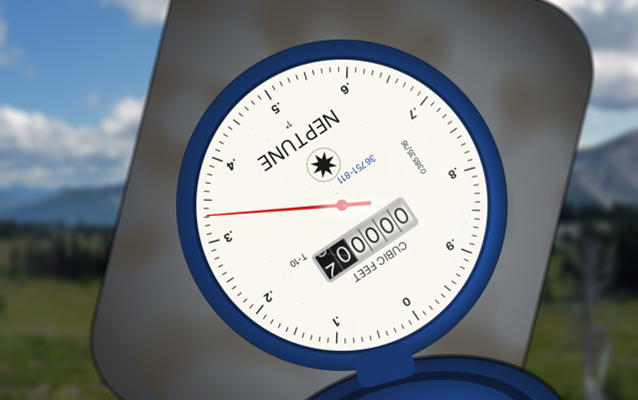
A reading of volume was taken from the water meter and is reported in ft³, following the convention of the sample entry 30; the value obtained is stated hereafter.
2.33
